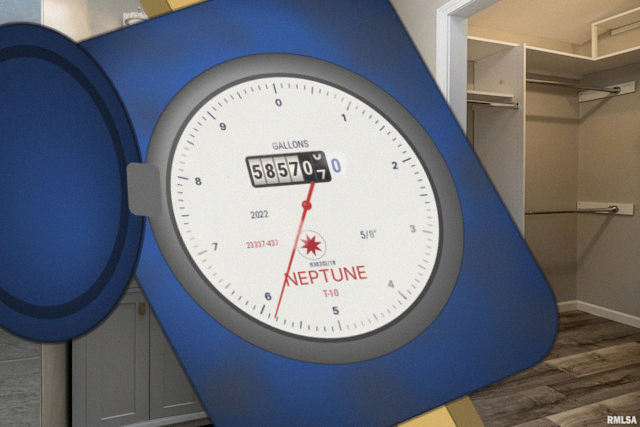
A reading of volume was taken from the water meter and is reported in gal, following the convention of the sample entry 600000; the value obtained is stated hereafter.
5857065.8
